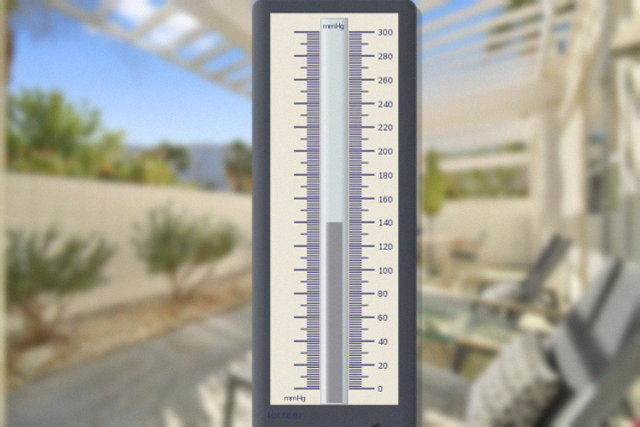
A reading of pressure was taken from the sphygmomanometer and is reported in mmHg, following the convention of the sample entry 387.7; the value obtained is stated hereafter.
140
